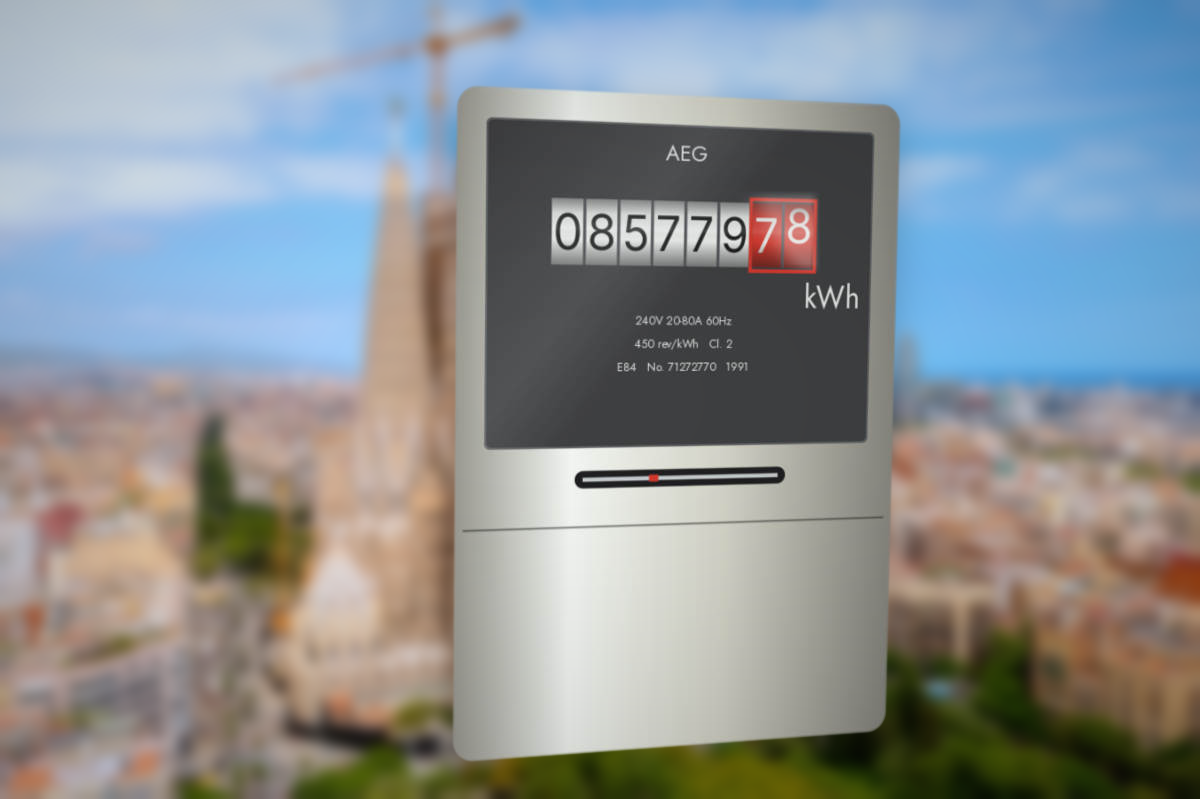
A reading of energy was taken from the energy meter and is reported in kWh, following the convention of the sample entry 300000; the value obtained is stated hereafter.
85779.78
